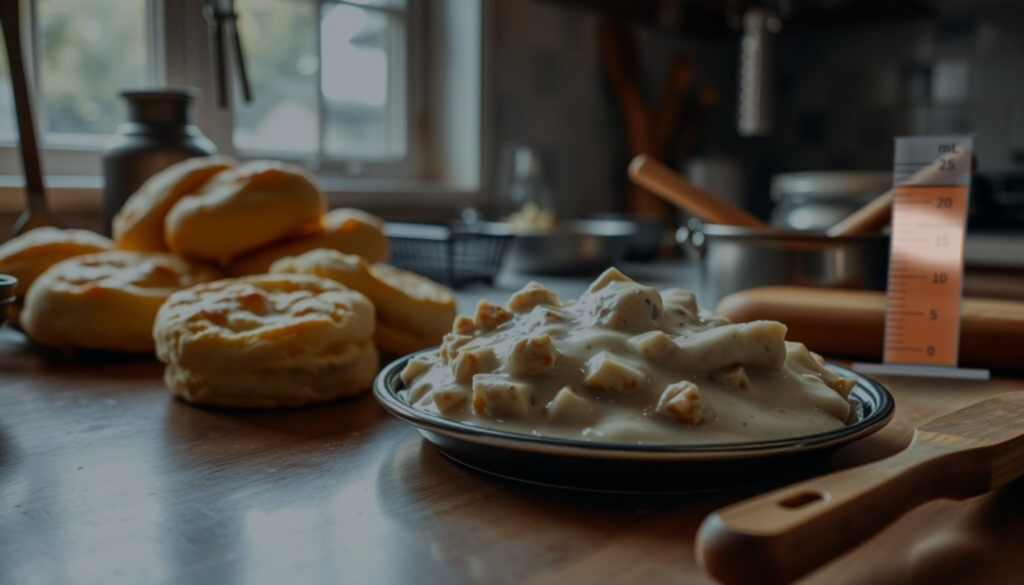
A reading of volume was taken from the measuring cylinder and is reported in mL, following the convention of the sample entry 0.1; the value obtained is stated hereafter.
22
